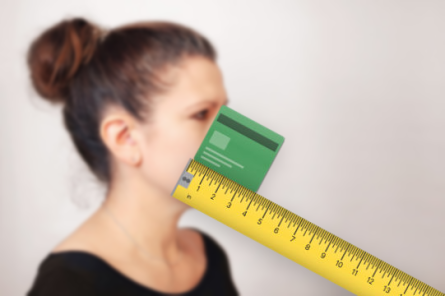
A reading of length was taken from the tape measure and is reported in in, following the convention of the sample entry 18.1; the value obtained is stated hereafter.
4
